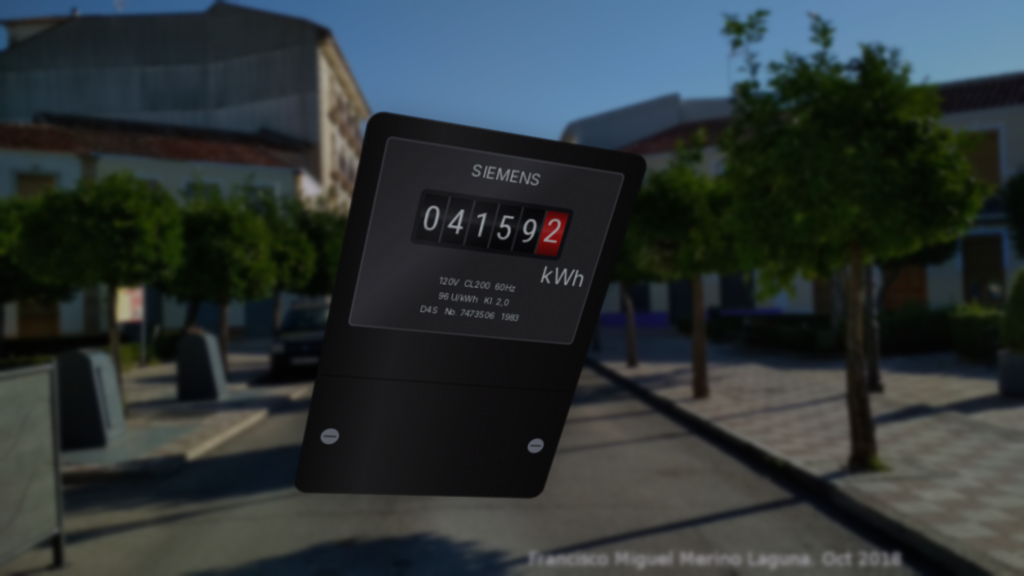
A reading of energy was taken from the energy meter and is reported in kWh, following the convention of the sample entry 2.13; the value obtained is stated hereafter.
4159.2
